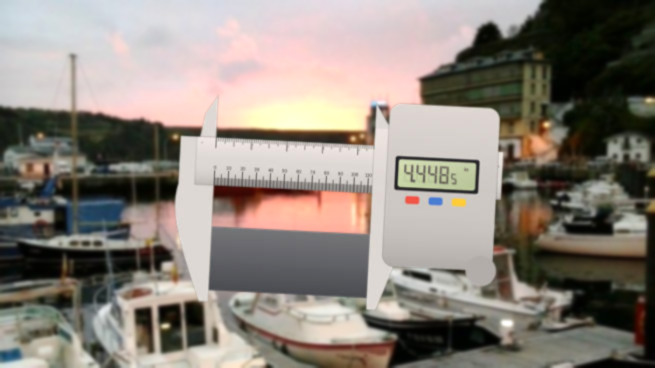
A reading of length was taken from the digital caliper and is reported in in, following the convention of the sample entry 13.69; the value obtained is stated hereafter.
4.4485
